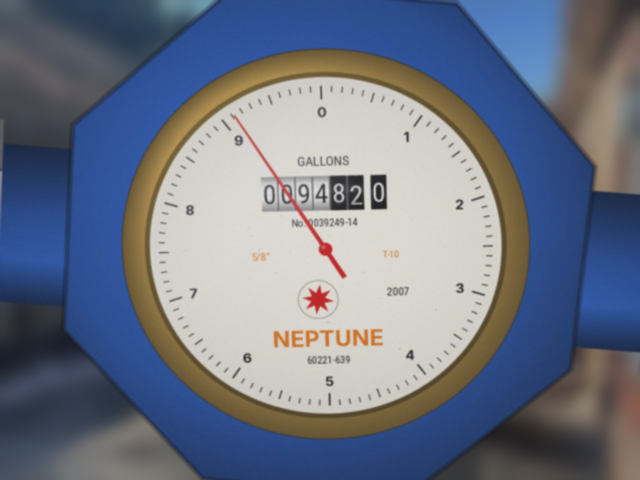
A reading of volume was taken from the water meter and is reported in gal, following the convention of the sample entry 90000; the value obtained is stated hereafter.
94819.1
